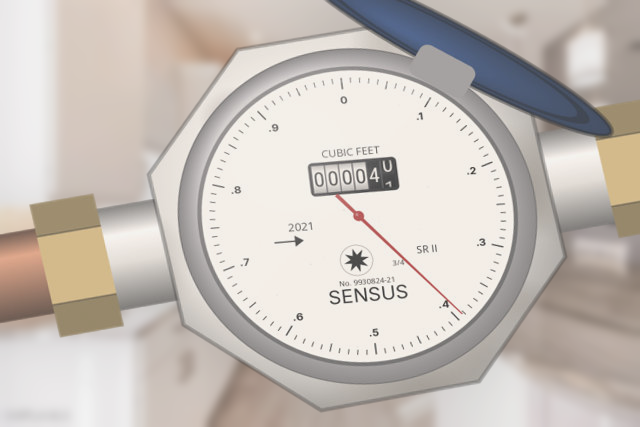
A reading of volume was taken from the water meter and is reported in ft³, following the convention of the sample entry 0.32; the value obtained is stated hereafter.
40.39
